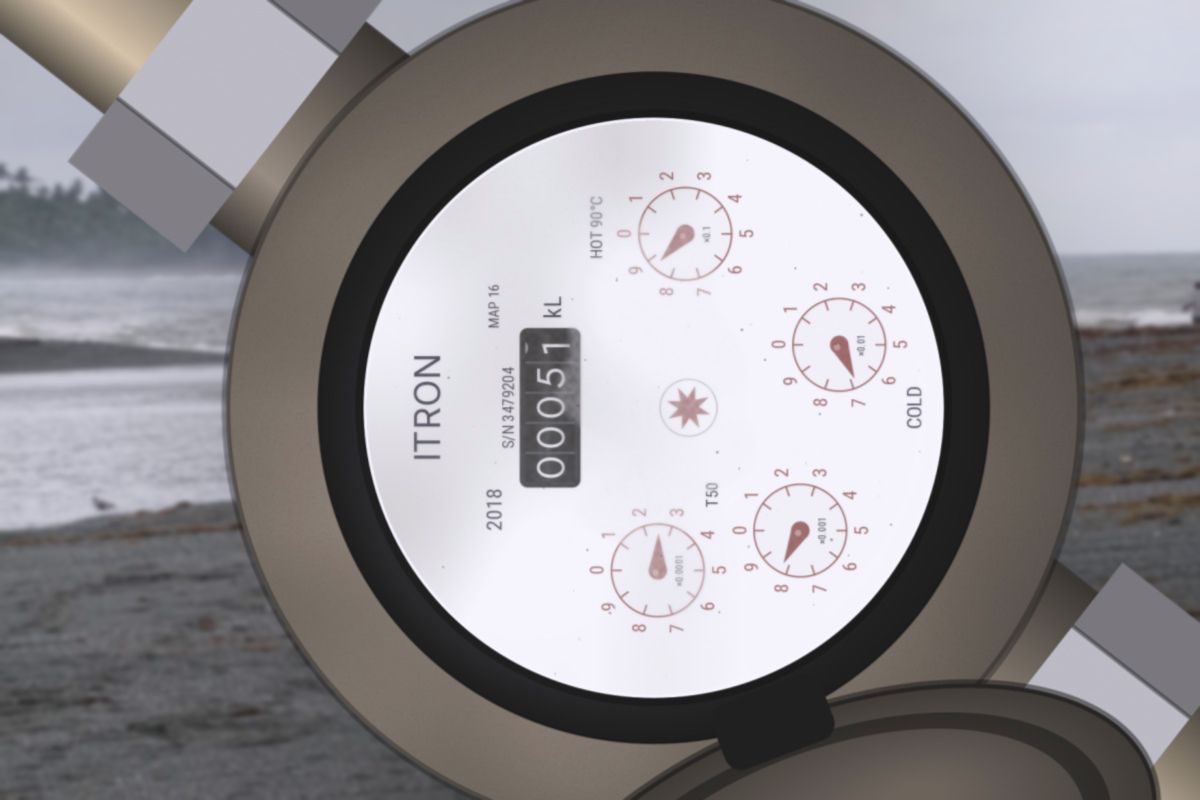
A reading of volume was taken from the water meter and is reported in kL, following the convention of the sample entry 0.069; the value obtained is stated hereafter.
50.8682
